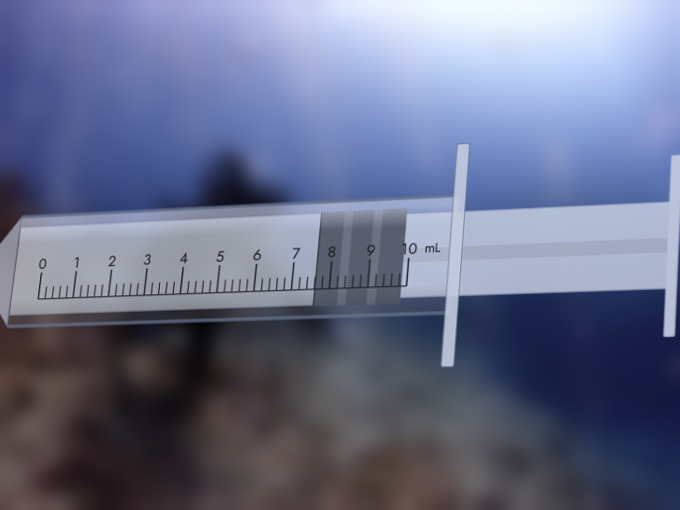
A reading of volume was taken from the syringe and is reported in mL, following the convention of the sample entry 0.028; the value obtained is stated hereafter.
7.6
